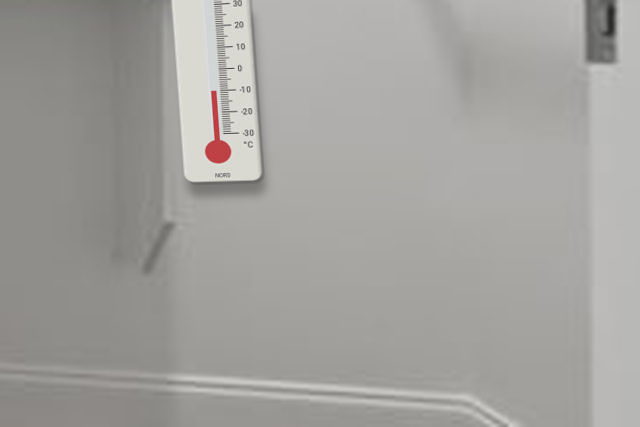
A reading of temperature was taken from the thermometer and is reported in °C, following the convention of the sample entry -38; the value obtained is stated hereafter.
-10
